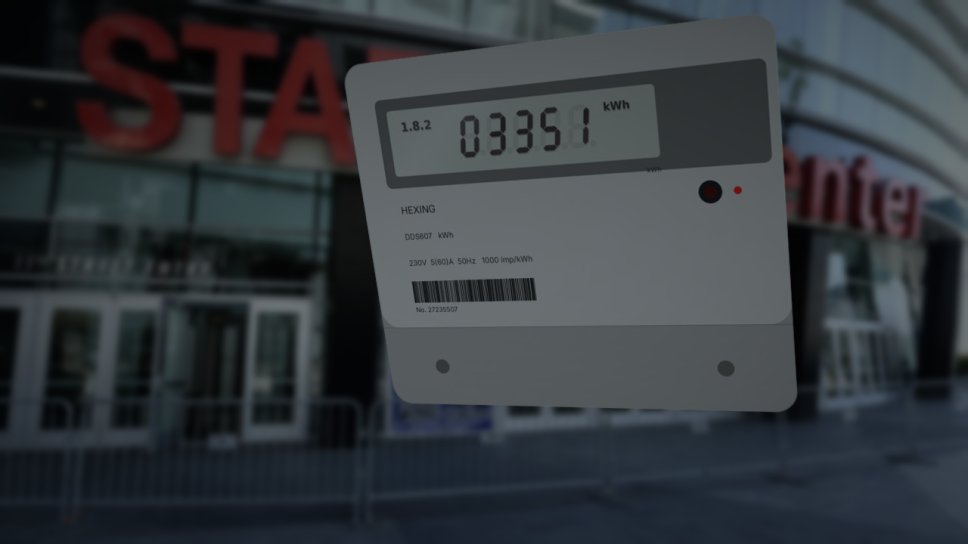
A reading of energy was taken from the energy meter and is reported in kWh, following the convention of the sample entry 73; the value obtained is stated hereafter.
3351
